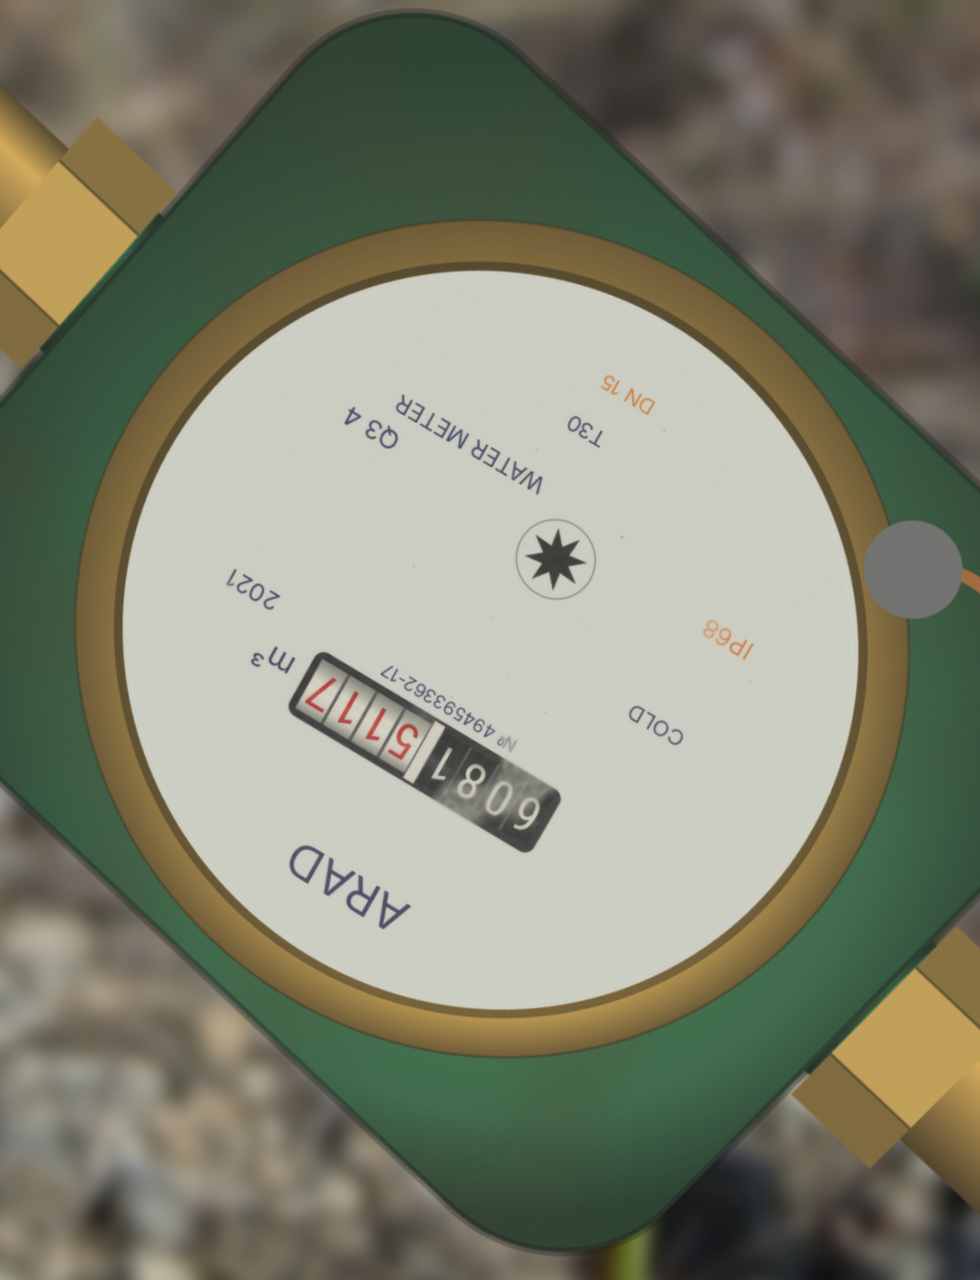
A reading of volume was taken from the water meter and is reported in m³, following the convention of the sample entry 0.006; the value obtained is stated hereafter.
6081.5117
